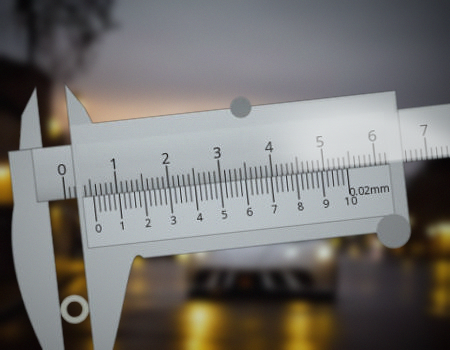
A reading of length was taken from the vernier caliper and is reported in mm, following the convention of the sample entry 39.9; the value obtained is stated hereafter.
5.5
